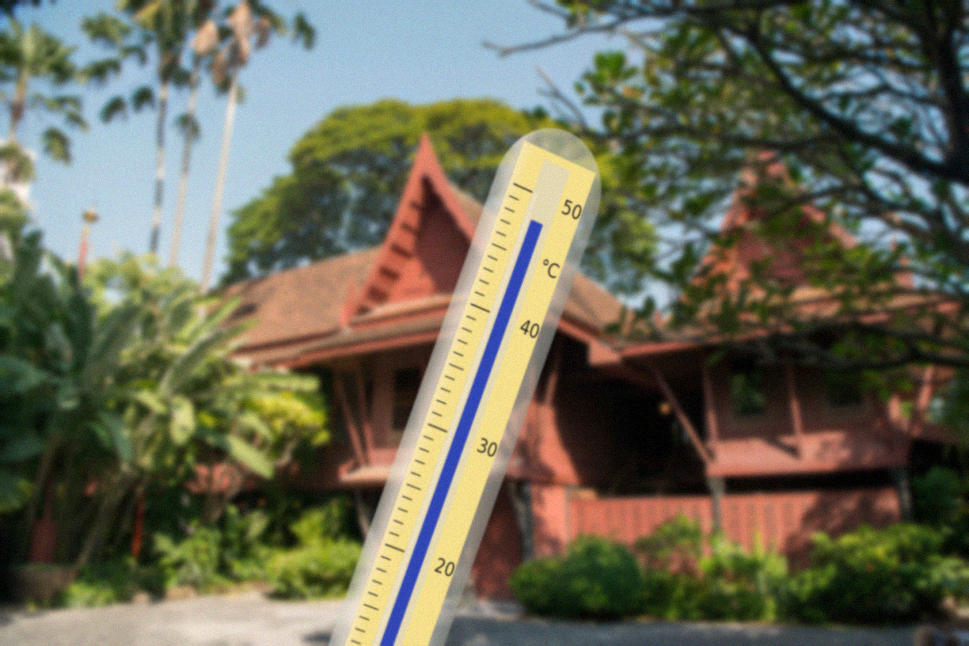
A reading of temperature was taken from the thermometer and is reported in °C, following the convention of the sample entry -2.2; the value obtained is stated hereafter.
48
